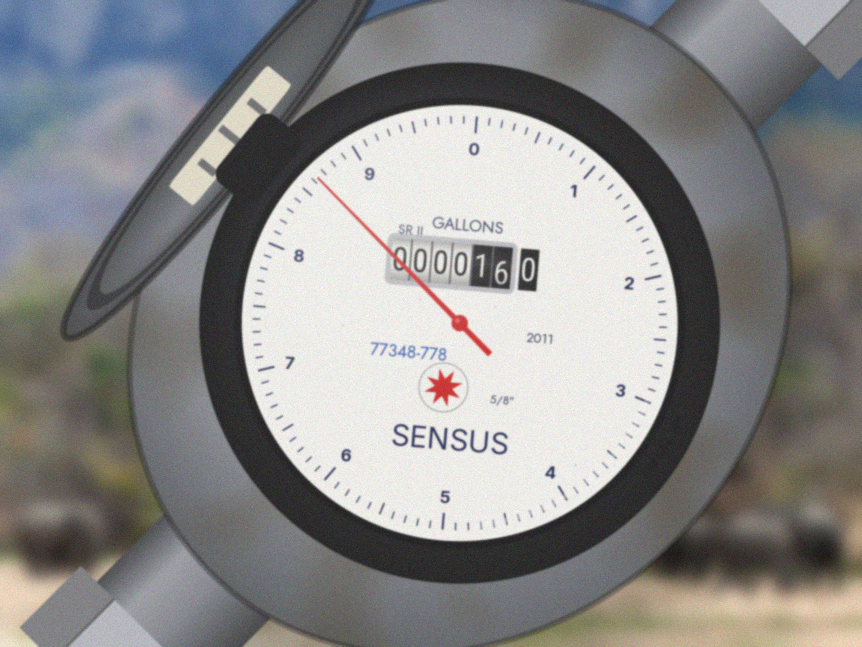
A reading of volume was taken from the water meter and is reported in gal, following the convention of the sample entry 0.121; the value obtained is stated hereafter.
158.6
